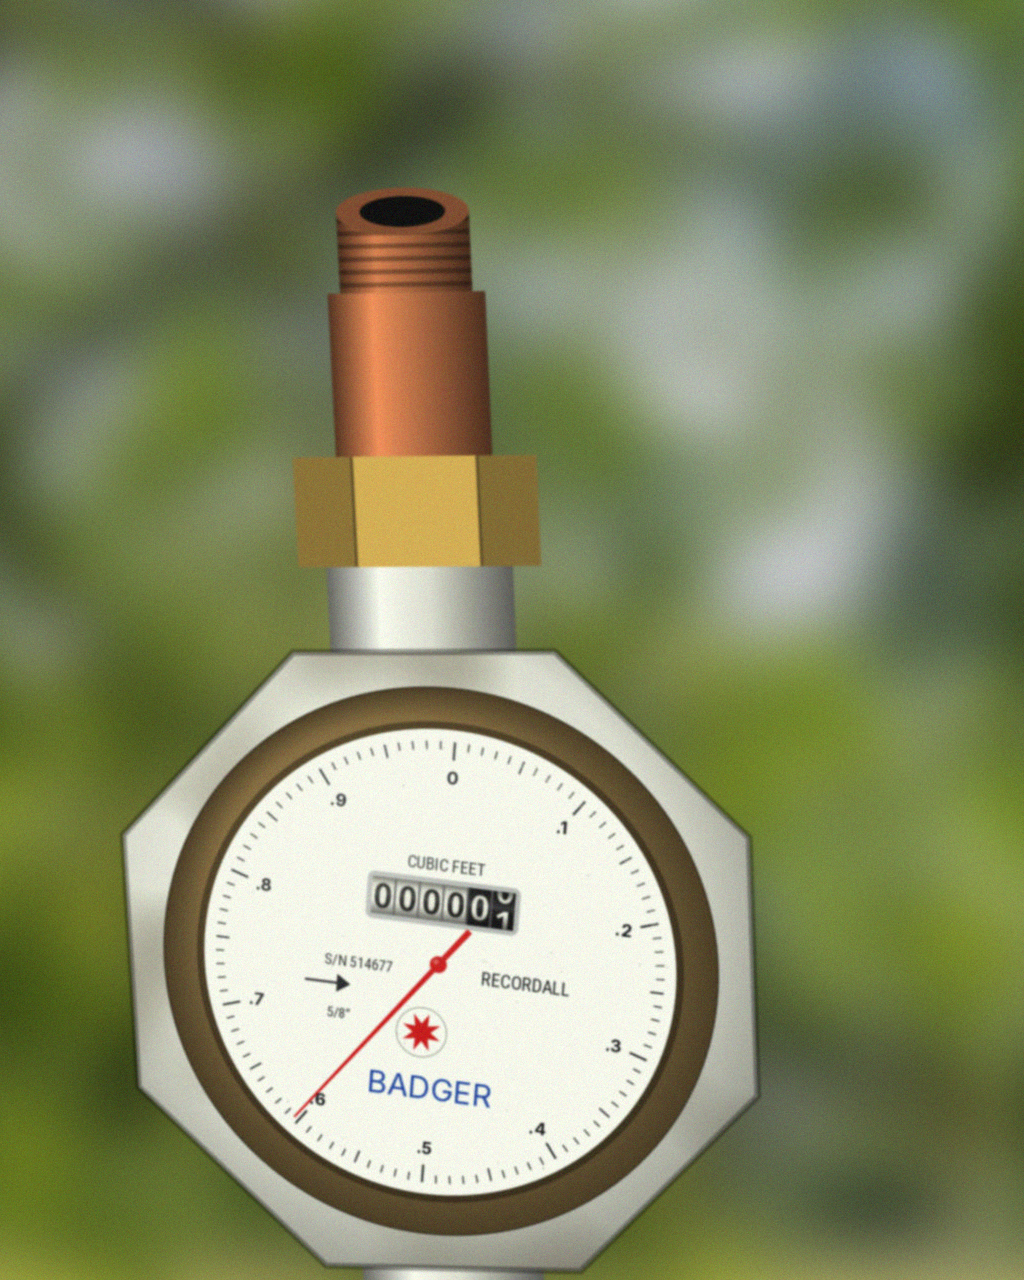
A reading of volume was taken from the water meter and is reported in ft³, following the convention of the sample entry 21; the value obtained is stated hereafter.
0.60
